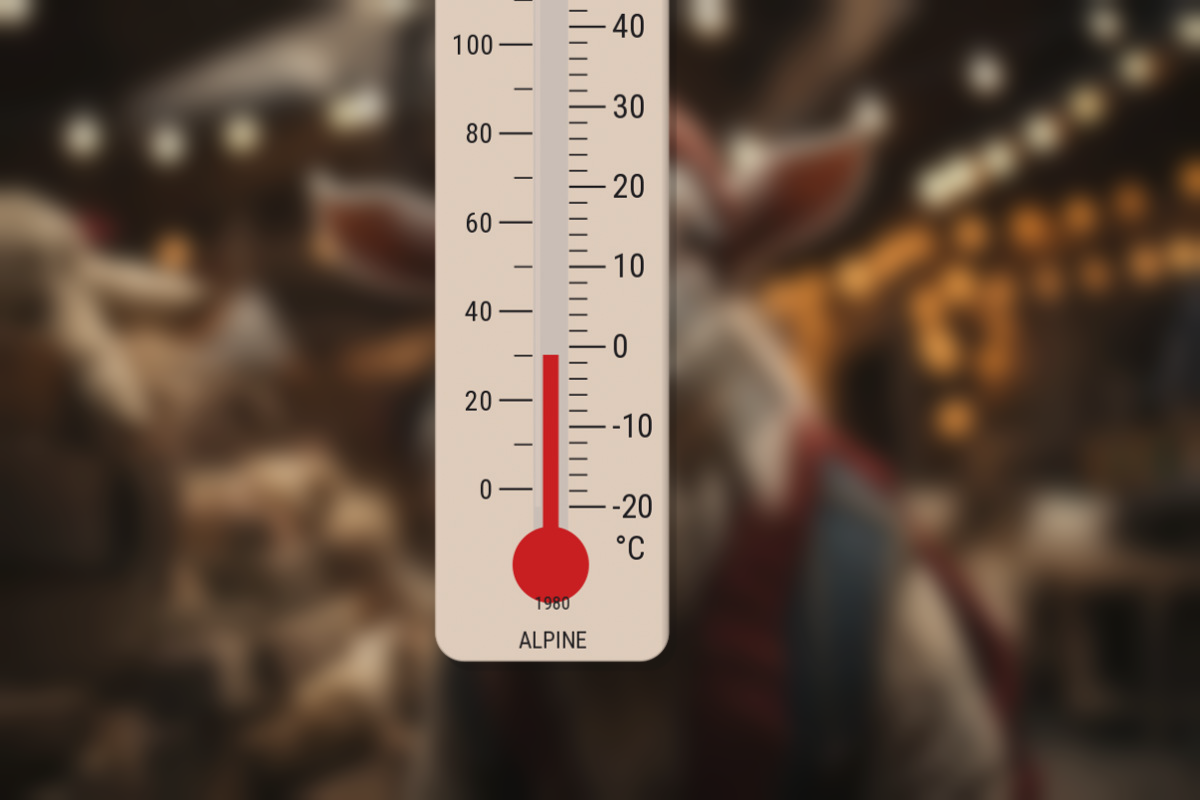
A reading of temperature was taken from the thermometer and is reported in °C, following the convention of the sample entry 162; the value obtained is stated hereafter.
-1
